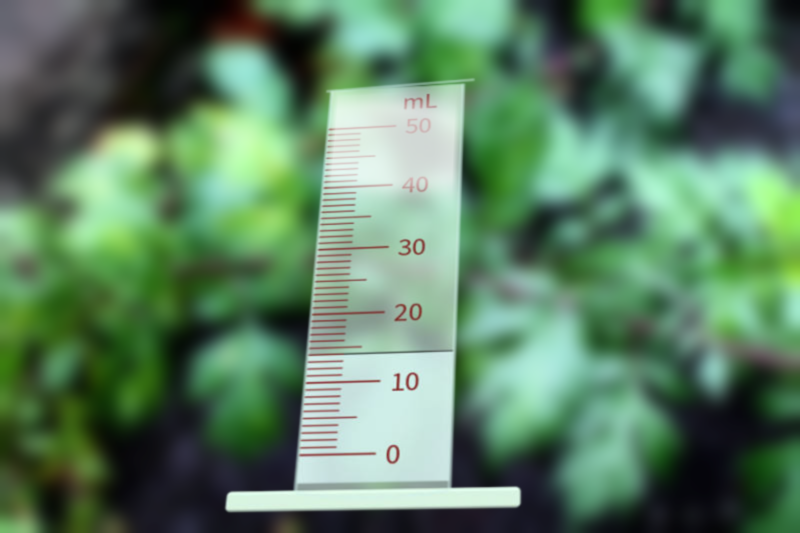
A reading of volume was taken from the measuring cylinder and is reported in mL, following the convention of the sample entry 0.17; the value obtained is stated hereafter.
14
